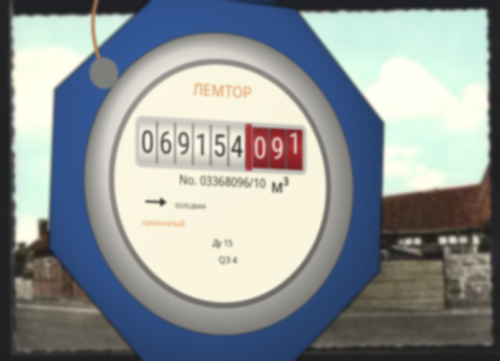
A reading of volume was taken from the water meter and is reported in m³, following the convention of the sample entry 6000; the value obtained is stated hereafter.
69154.091
